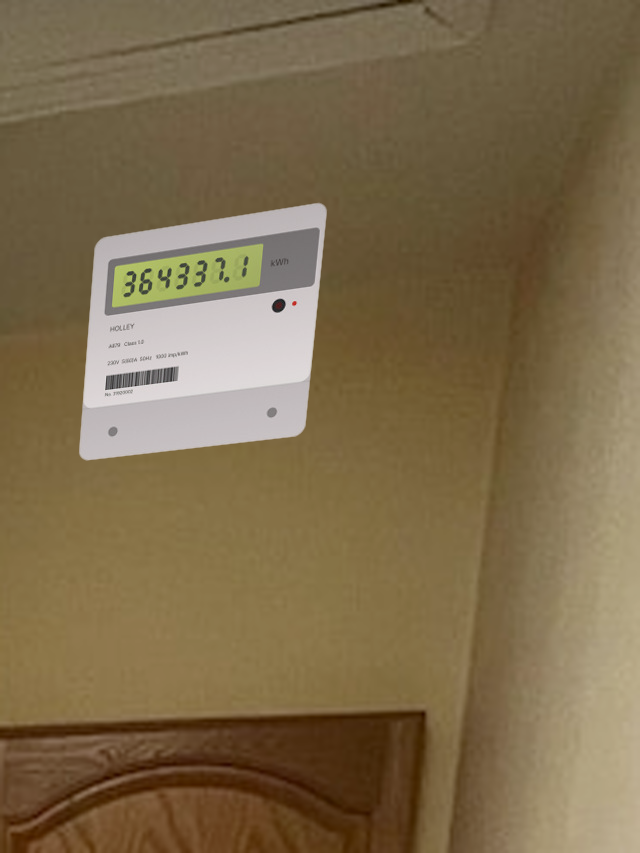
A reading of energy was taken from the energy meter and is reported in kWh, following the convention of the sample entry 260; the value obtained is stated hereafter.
364337.1
